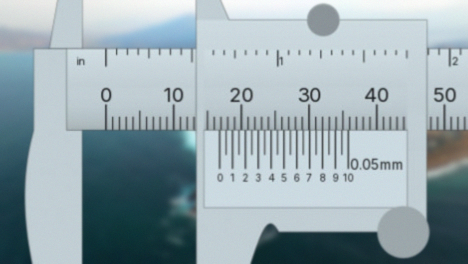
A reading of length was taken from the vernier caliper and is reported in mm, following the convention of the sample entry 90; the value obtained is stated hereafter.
16.8
